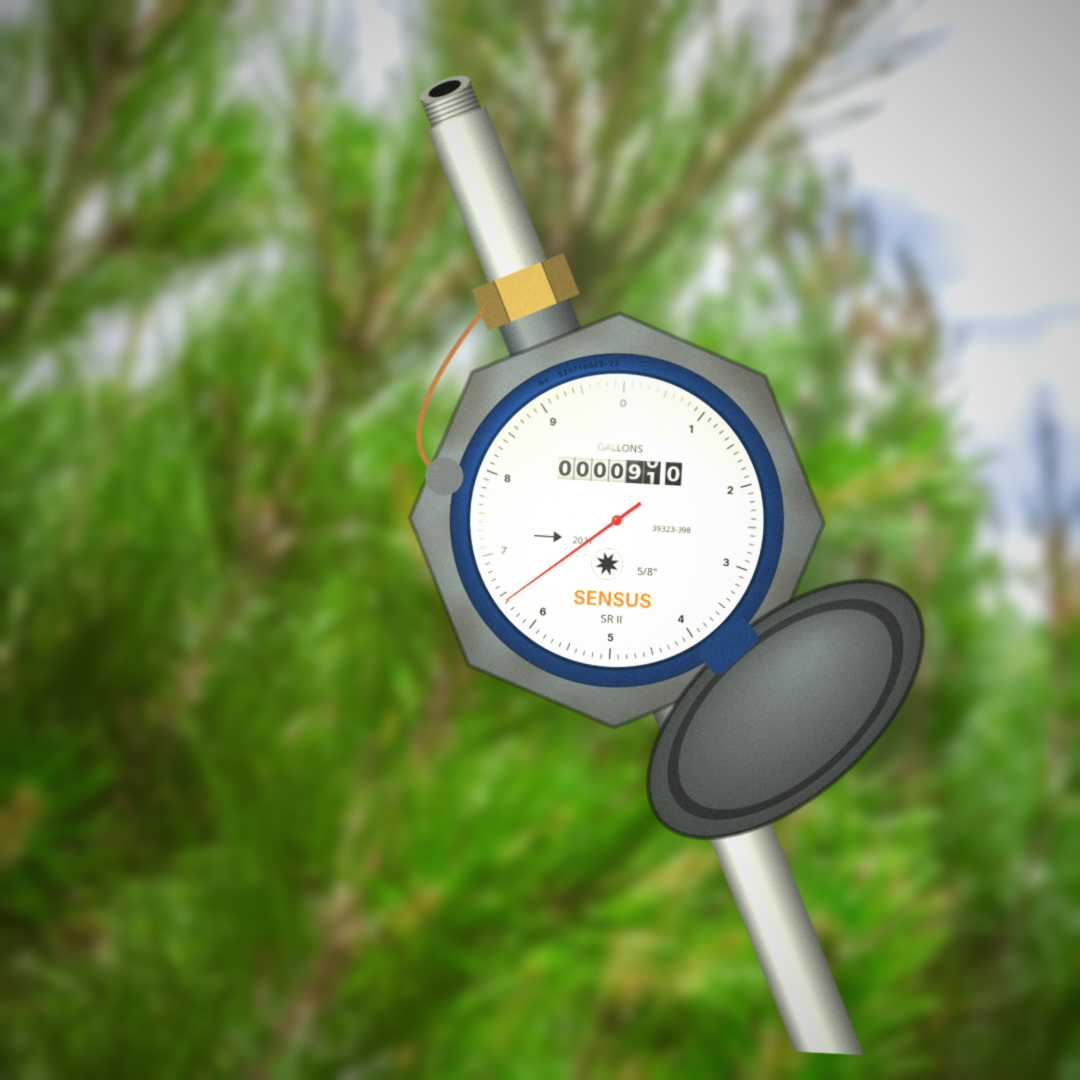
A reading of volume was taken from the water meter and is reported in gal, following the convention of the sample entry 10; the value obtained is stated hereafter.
906.4
